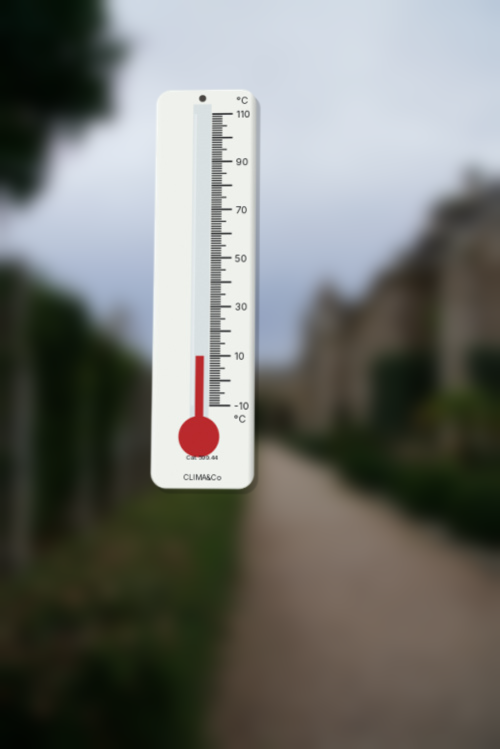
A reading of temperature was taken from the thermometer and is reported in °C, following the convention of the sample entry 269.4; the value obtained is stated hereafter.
10
